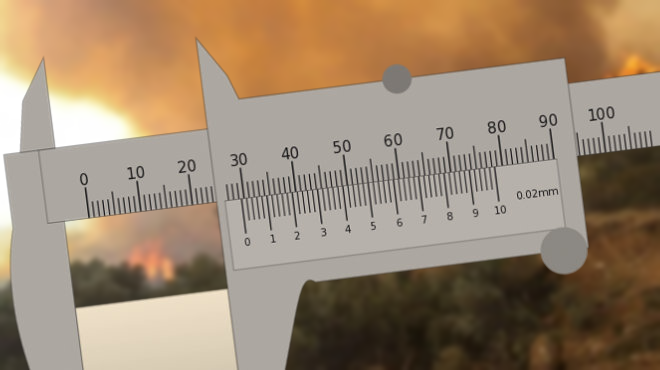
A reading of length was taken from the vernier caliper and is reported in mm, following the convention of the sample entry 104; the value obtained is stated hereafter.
29.5
